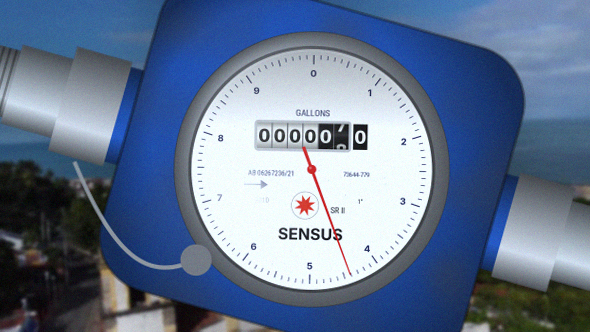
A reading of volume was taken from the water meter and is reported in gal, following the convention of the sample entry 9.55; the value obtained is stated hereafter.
74.4
